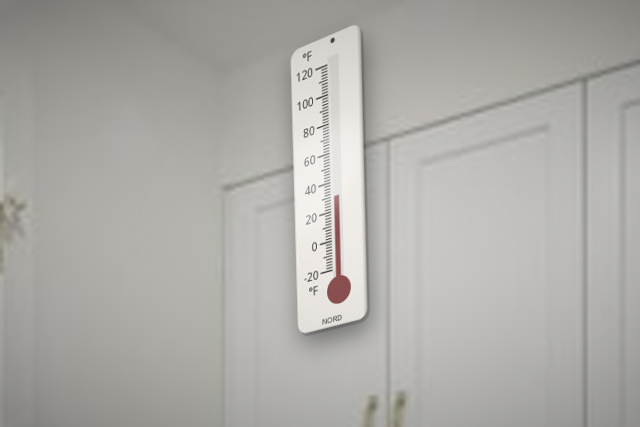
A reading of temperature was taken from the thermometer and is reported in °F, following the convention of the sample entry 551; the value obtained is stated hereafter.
30
